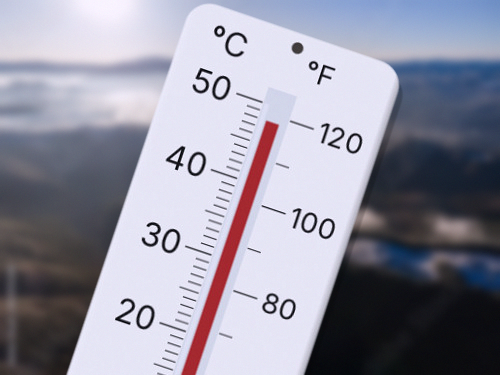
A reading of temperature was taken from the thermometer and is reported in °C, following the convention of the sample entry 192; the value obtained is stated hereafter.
48
